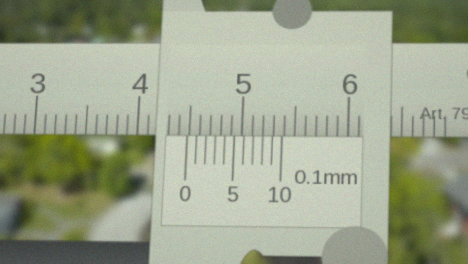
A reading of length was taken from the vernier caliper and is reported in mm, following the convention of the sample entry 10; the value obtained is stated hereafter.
44.8
